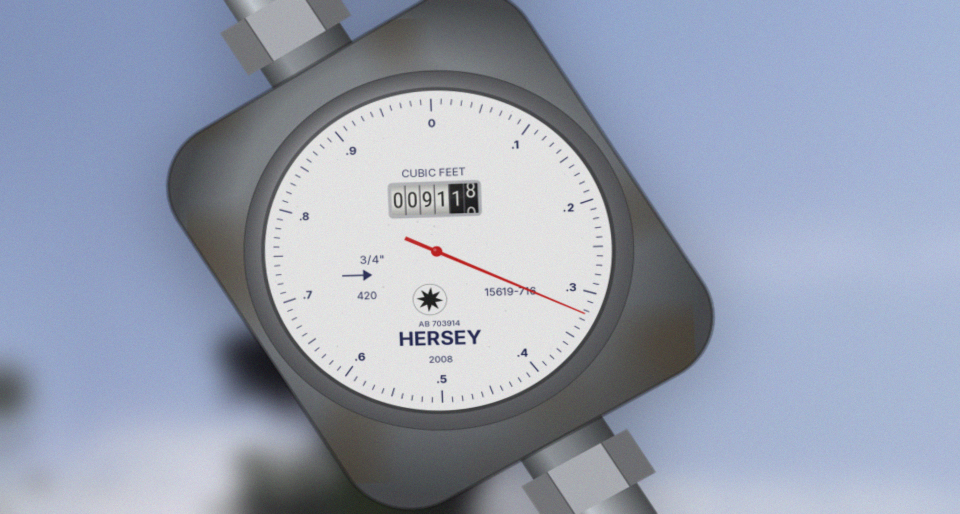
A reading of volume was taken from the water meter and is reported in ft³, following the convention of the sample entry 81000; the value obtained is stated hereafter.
9118.32
